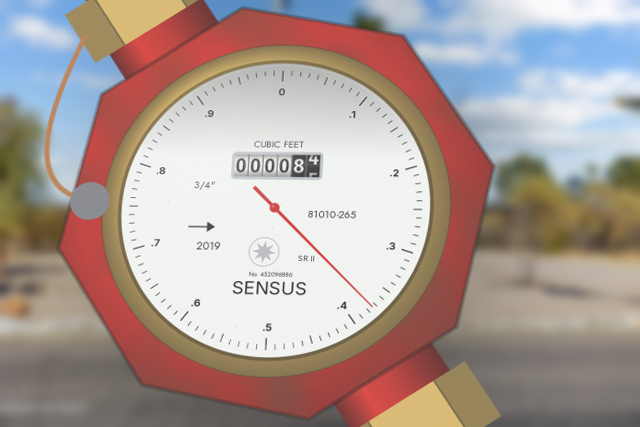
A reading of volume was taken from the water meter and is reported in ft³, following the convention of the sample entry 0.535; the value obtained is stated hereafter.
84.37
